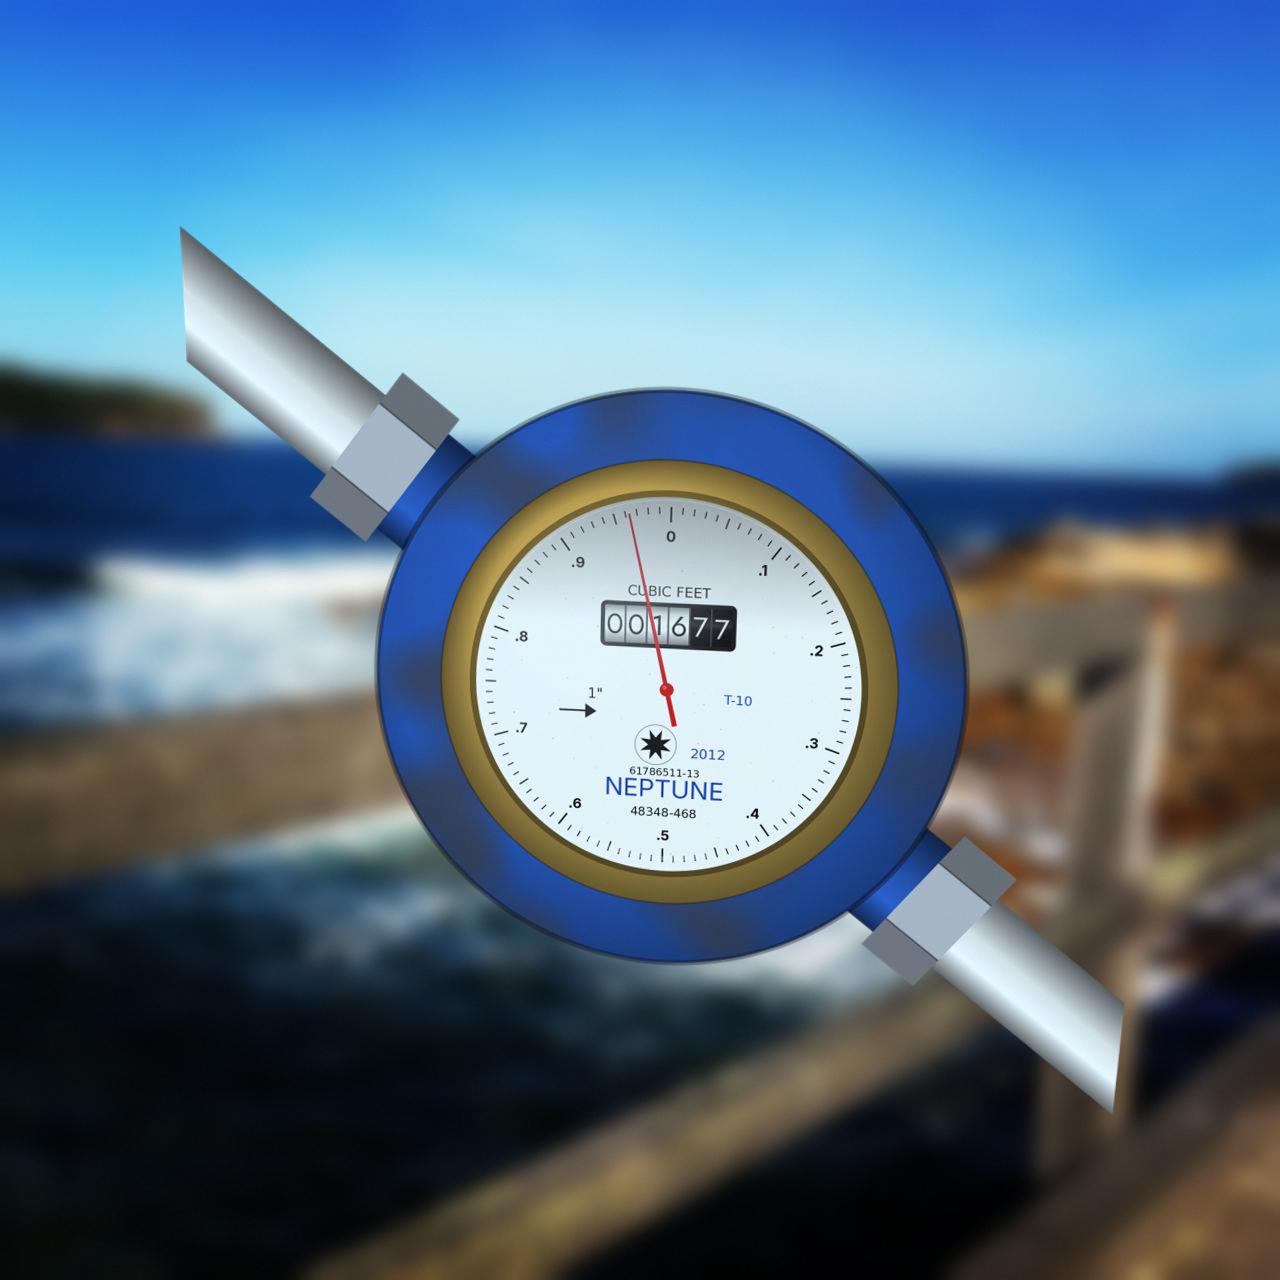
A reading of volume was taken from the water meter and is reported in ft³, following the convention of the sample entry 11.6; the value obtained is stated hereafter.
1676.96
